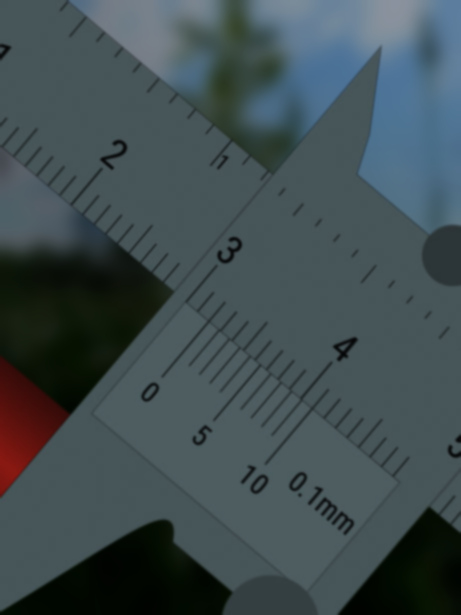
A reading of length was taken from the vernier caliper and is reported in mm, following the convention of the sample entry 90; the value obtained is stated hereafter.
32.0
